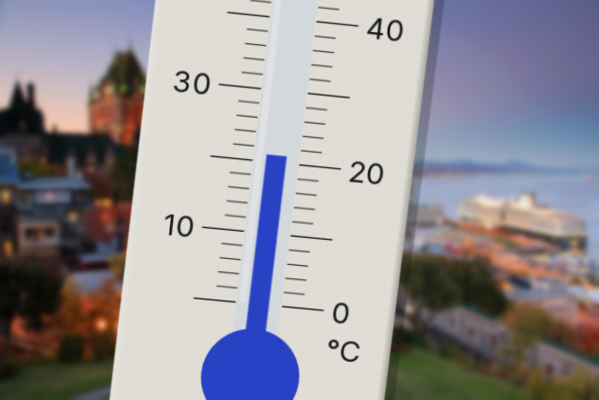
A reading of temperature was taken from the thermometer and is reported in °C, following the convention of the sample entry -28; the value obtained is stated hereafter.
21
